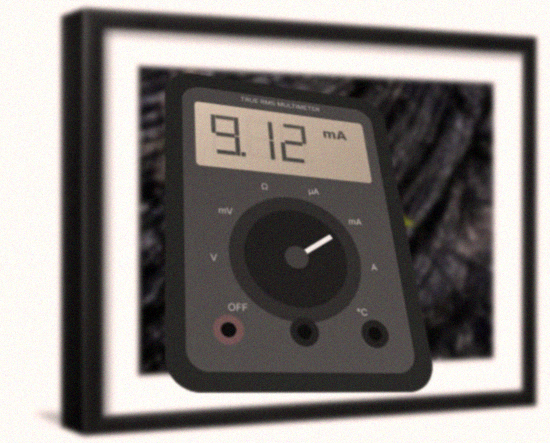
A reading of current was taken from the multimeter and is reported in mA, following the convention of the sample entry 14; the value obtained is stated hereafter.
9.12
